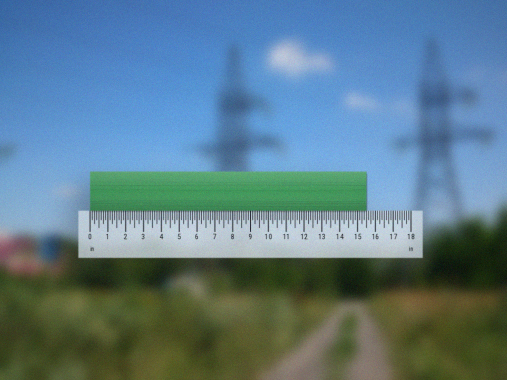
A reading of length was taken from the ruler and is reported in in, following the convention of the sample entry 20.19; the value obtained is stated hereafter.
15.5
